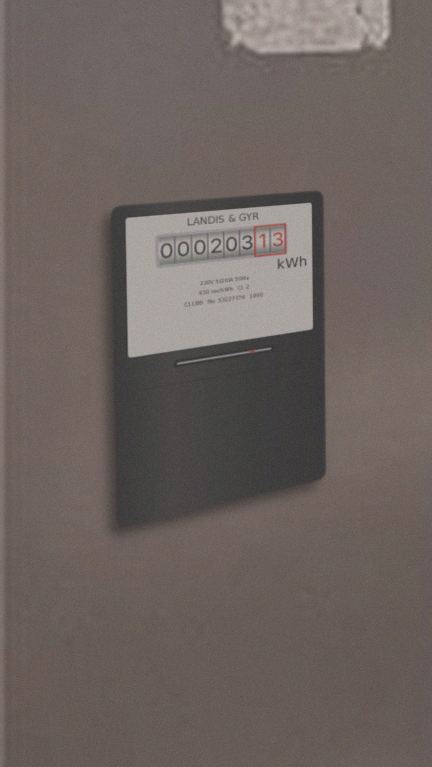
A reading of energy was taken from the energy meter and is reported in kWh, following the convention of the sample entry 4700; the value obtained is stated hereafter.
203.13
